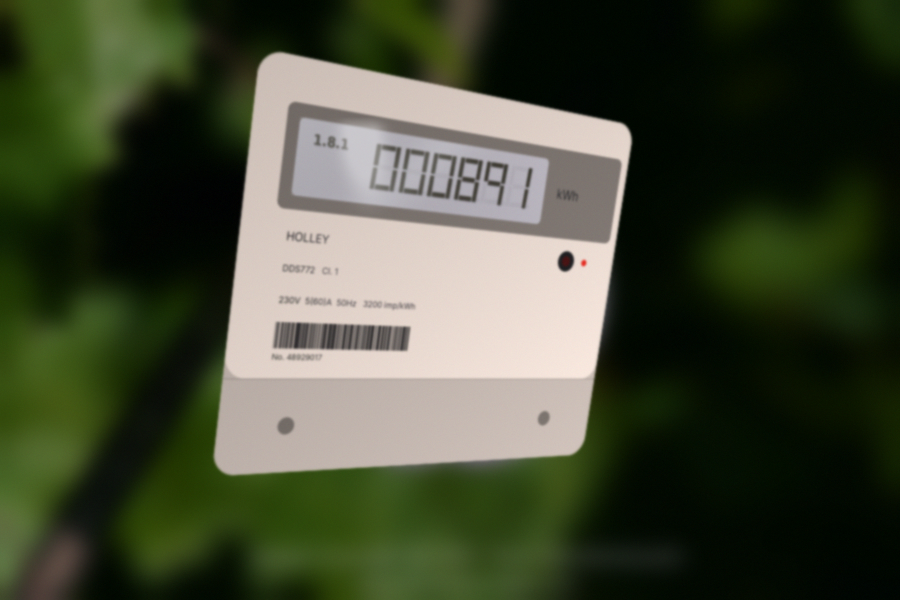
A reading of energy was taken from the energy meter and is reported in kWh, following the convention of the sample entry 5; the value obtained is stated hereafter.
891
